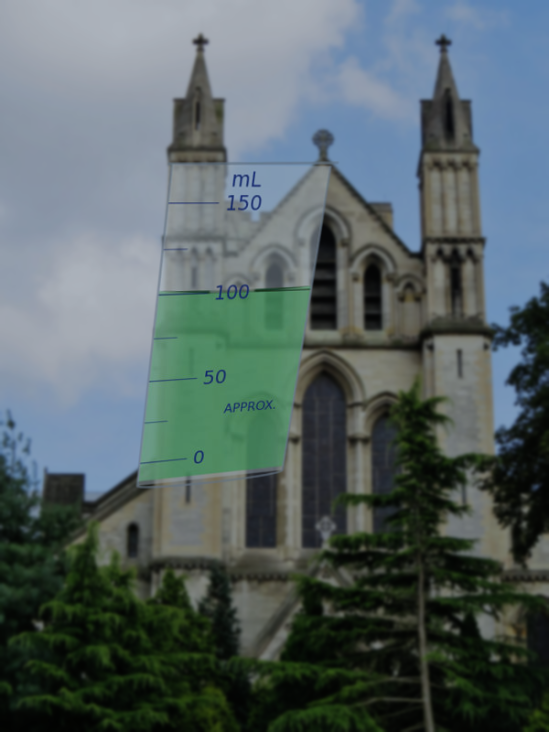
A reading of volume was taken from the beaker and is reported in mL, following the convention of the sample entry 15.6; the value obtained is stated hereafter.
100
